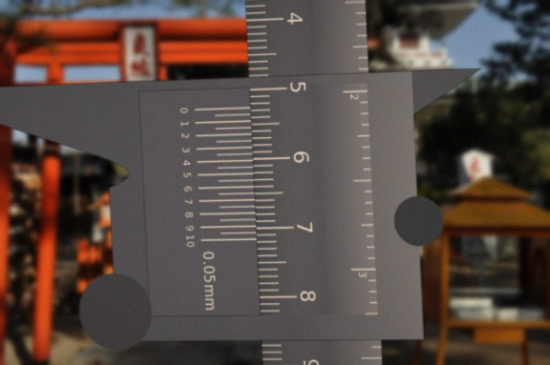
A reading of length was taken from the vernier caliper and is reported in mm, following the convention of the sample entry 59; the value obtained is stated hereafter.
52.6
